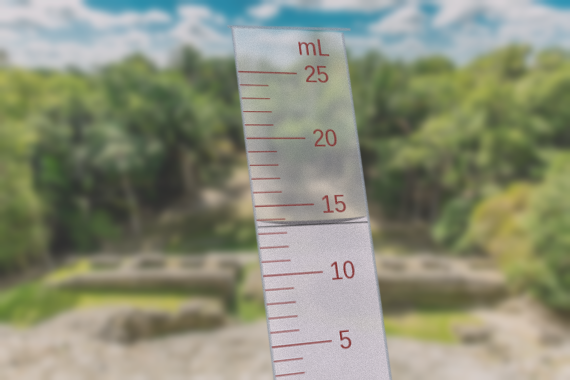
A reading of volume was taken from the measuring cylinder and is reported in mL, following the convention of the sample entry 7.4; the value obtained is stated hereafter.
13.5
